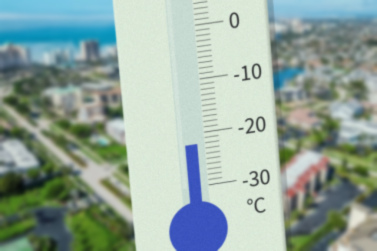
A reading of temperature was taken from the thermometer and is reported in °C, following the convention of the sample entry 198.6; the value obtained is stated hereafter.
-22
